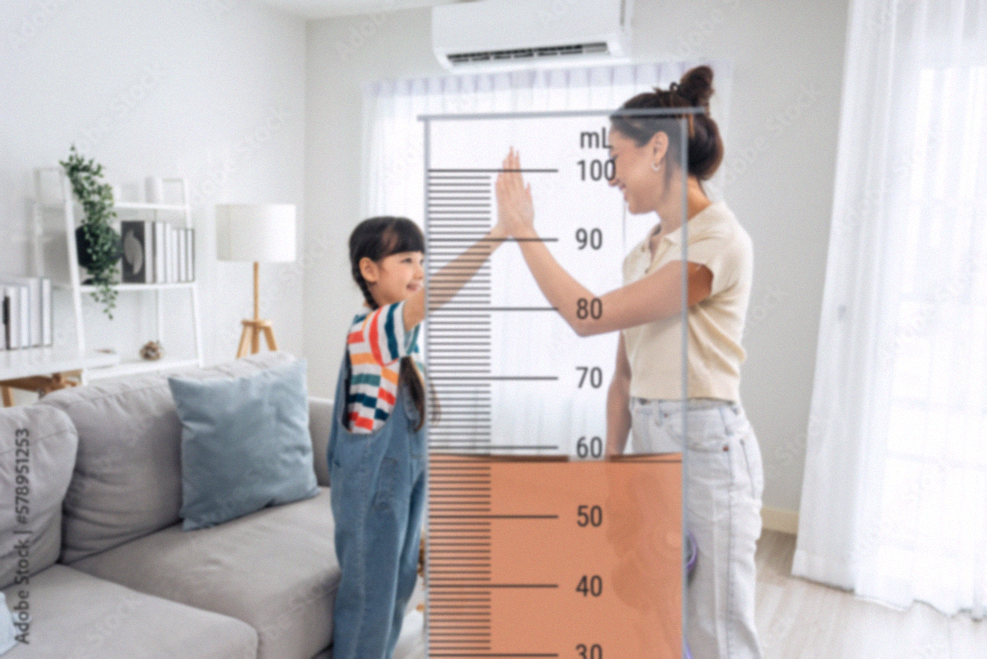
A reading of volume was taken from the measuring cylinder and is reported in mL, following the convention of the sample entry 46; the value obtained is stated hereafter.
58
